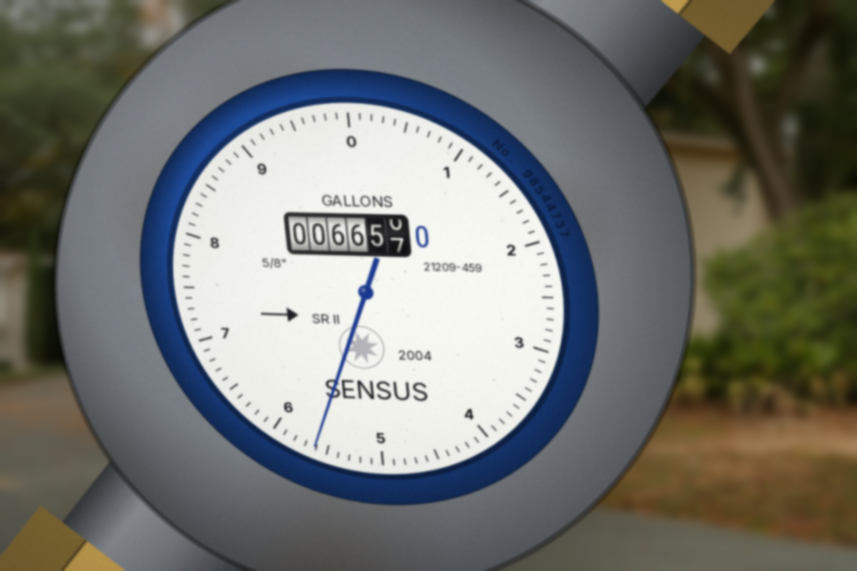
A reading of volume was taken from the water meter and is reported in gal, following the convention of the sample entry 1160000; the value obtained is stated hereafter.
66565.6
